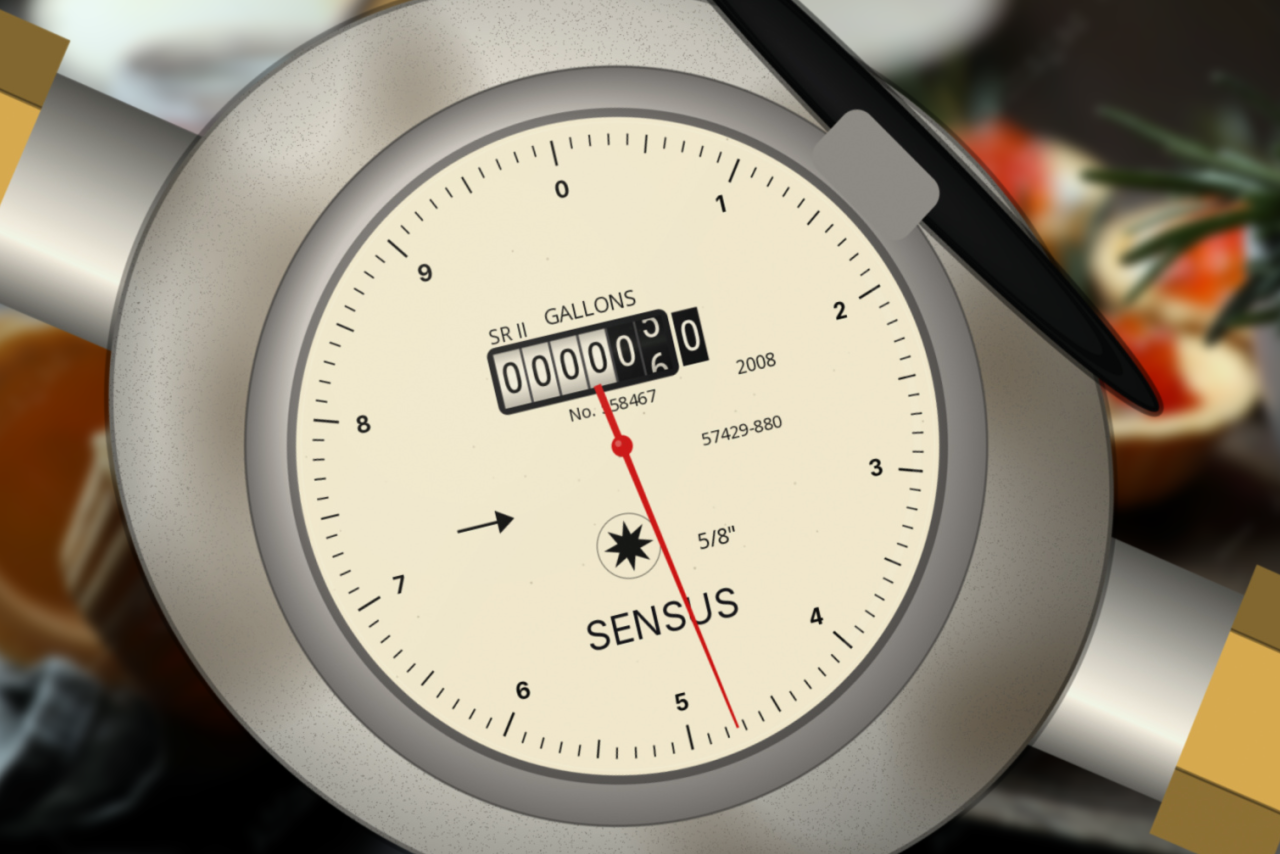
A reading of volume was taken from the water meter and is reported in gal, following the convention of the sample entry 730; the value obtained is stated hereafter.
54.7
